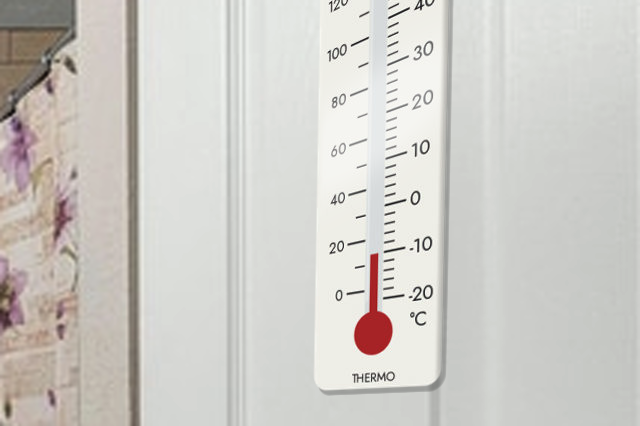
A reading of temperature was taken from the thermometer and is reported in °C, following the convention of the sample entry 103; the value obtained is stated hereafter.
-10
